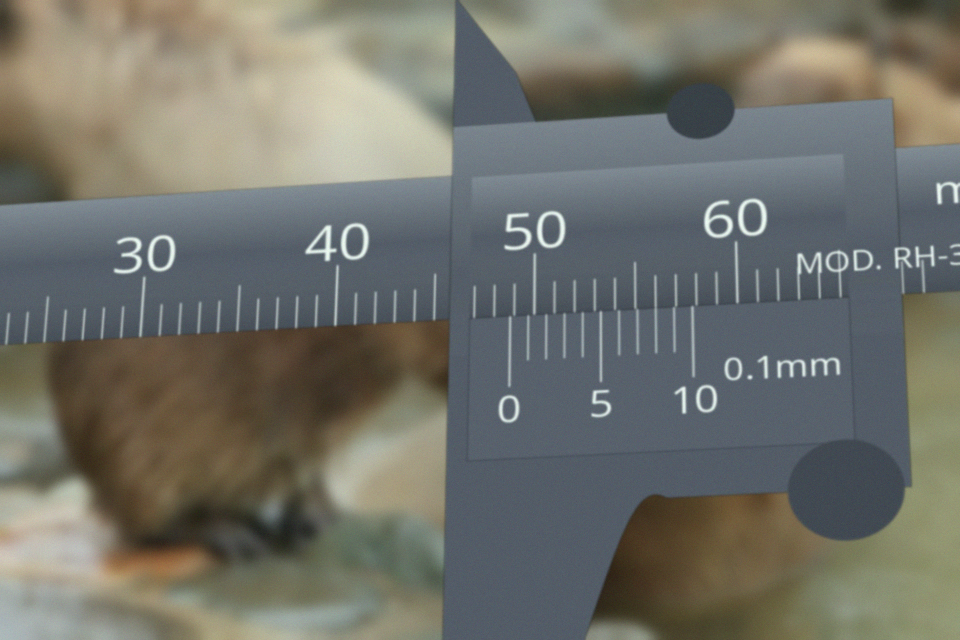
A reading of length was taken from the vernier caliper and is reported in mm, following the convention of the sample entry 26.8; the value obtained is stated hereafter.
48.8
